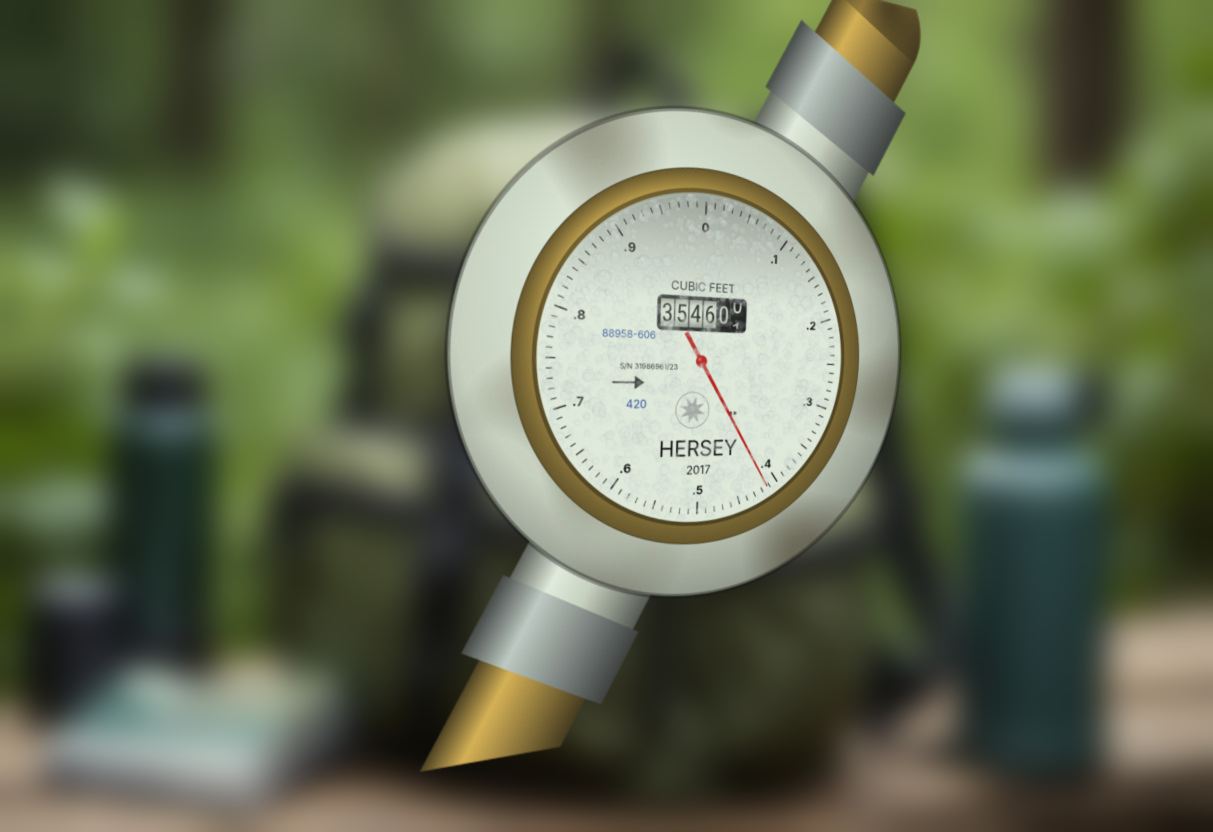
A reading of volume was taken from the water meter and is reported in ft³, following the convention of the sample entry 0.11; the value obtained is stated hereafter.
354600.41
